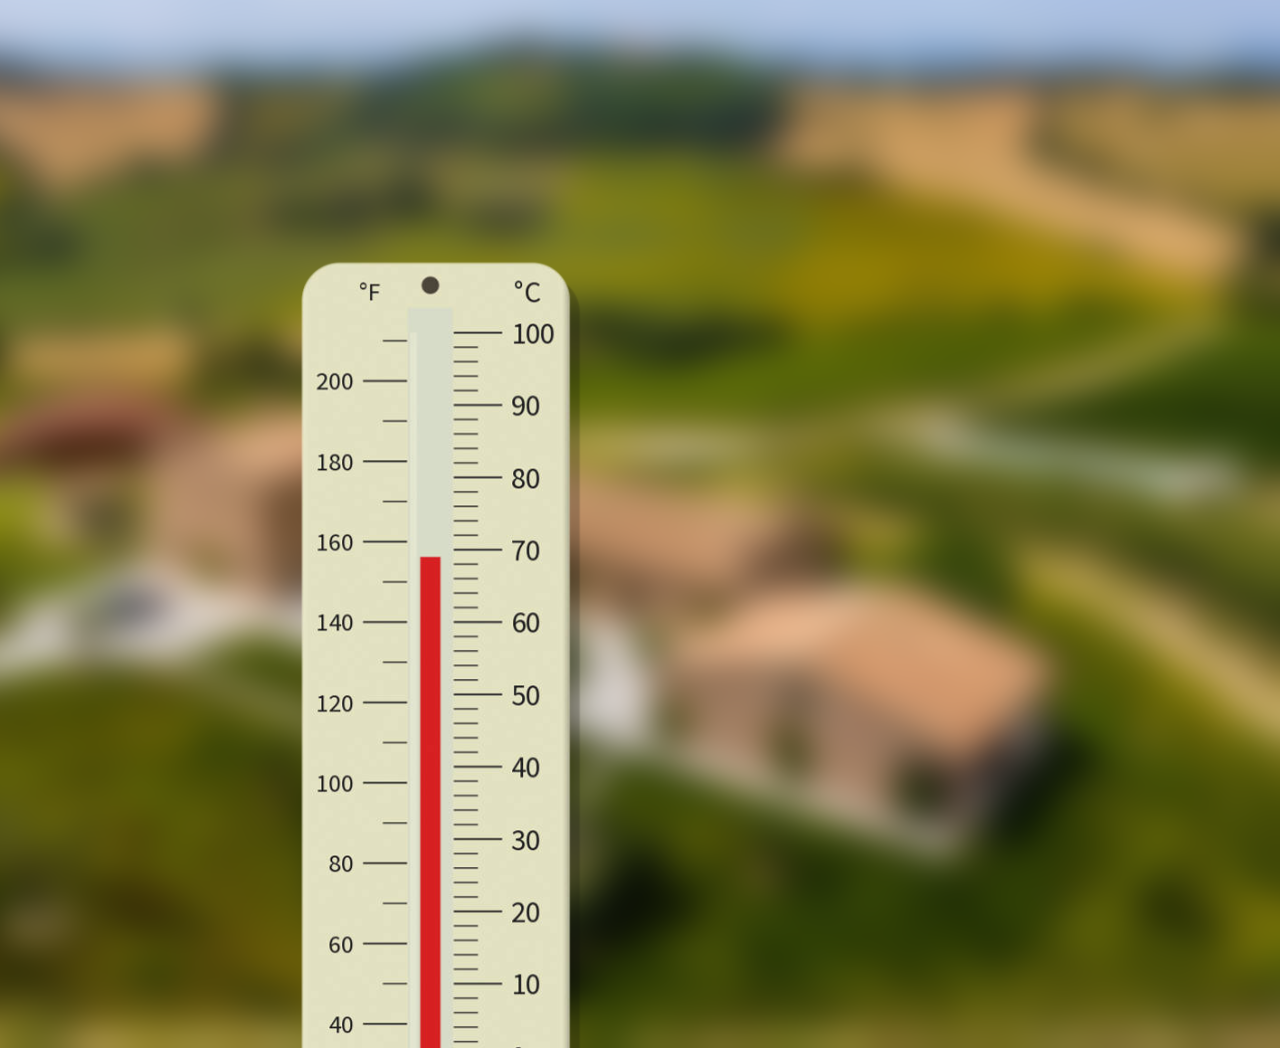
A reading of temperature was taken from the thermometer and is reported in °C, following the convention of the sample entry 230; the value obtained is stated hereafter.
69
